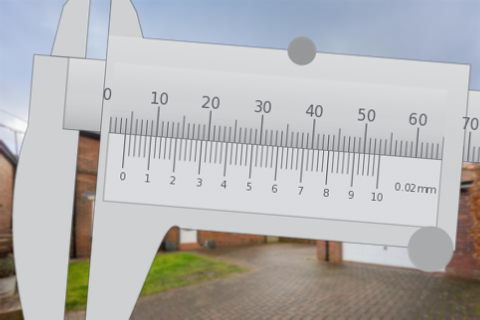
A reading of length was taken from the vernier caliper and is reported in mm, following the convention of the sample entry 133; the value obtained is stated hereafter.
4.0
